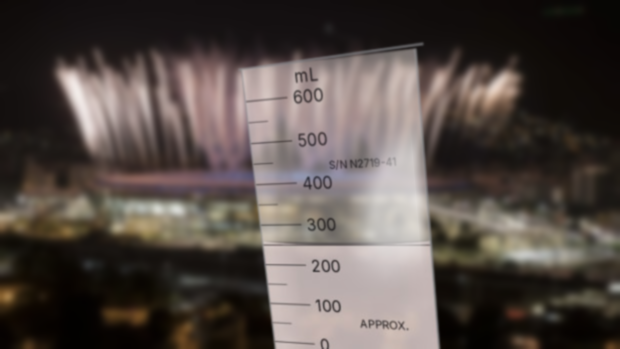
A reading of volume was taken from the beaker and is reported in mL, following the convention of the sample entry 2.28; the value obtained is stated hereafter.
250
